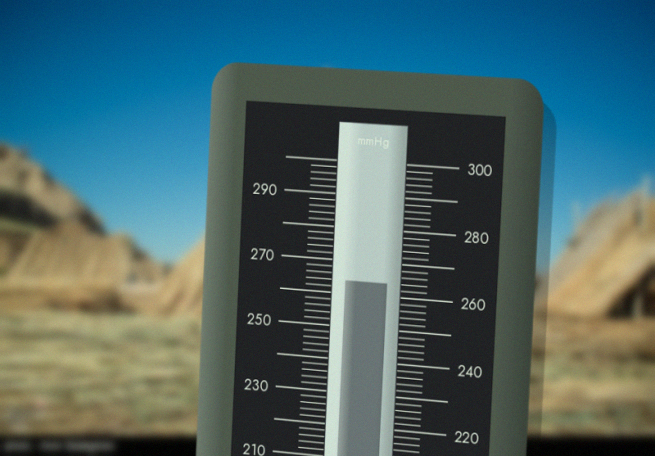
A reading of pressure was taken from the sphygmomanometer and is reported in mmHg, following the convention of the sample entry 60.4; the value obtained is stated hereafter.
264
